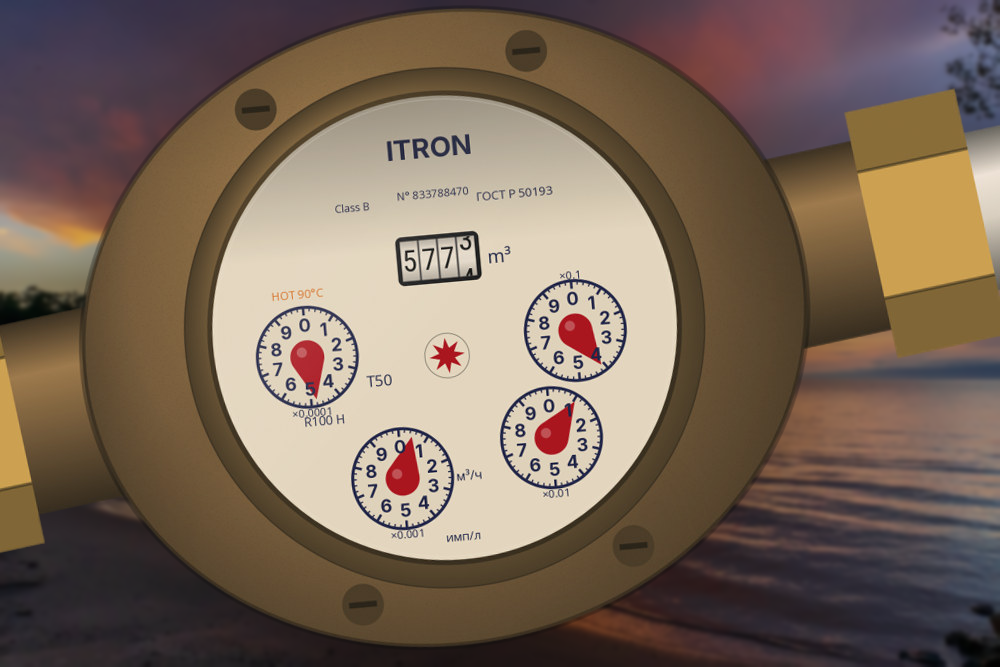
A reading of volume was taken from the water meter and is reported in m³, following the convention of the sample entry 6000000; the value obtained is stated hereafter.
5773.4104
